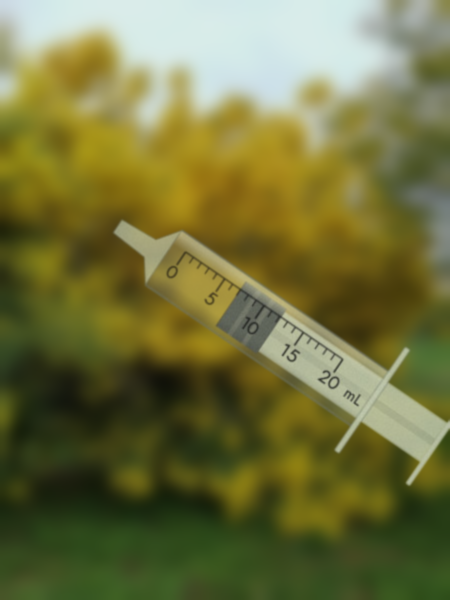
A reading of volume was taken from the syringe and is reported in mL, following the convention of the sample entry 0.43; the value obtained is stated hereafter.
7
